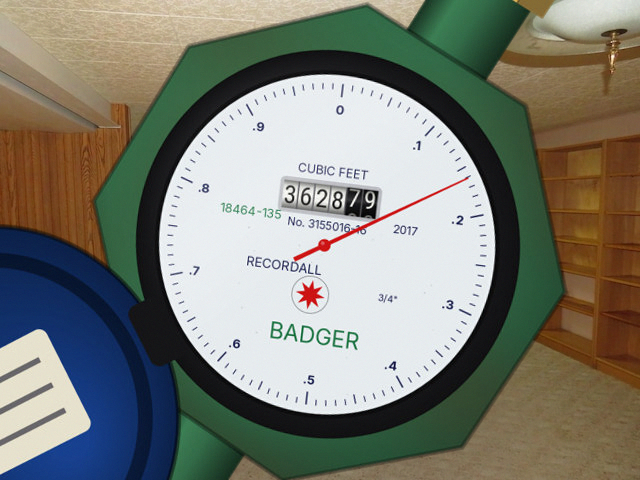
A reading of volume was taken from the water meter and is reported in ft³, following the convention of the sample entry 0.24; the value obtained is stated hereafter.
362879.16
